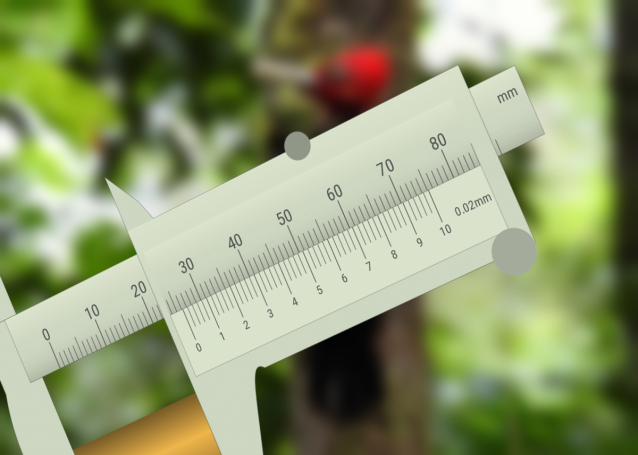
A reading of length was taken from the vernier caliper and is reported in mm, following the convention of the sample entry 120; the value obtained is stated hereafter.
26.2
